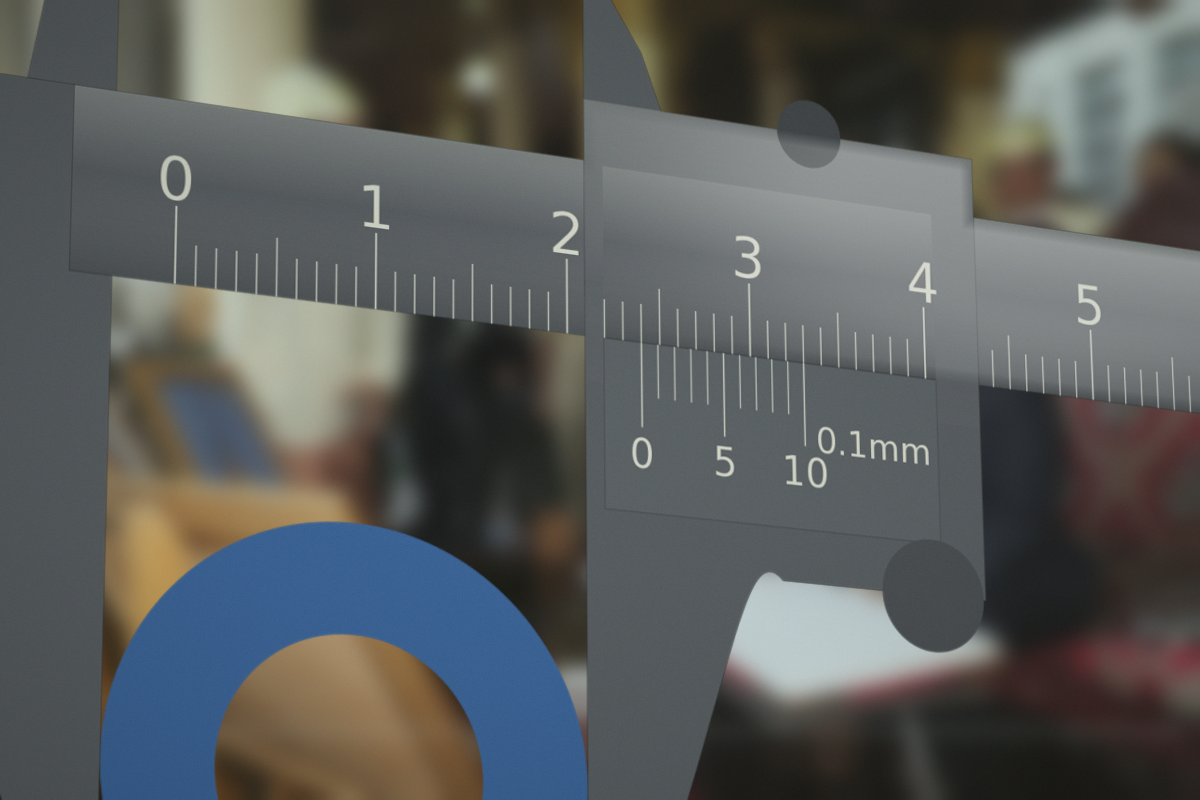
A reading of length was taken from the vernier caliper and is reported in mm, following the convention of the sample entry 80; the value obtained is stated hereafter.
24.0
